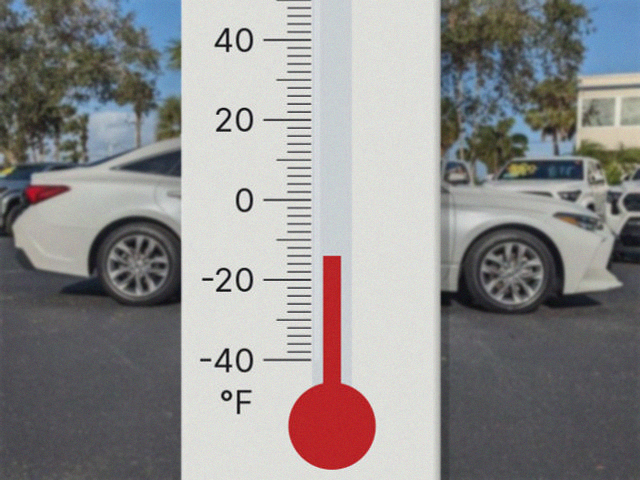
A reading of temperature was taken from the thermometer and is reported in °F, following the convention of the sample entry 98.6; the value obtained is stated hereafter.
-14
